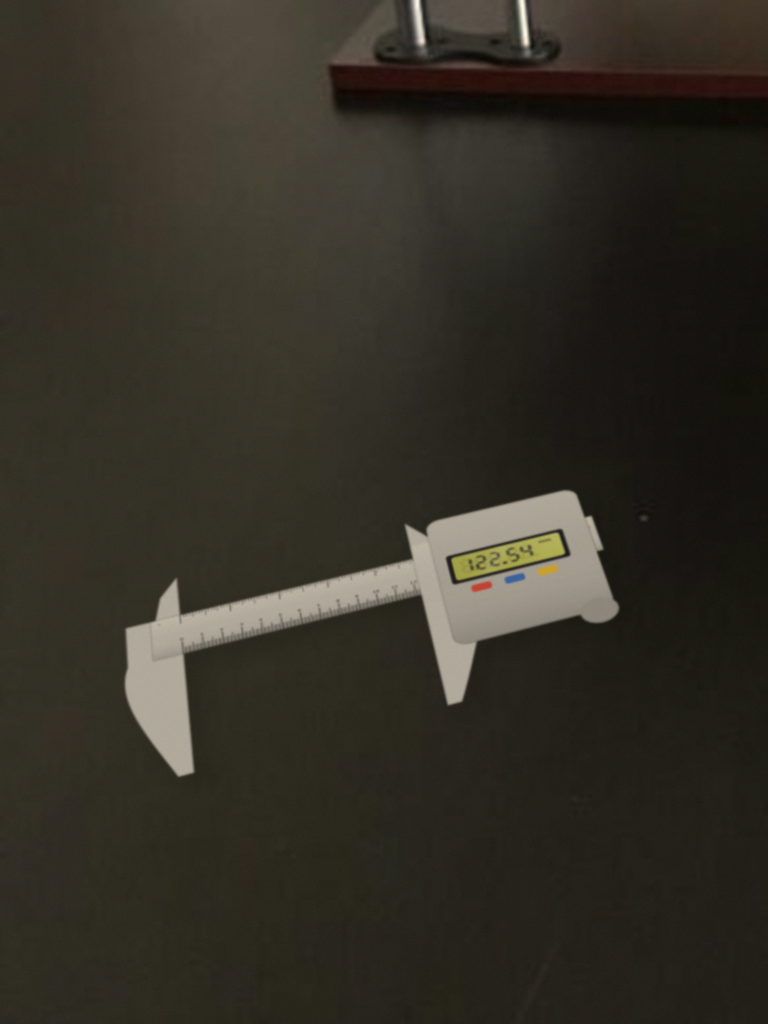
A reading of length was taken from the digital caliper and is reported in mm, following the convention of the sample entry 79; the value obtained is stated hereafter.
122.54
